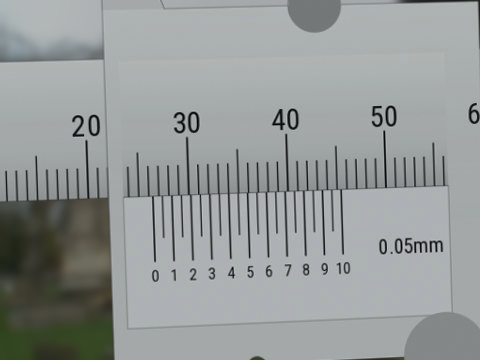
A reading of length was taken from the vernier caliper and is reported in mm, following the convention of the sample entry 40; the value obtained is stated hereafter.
26.4
